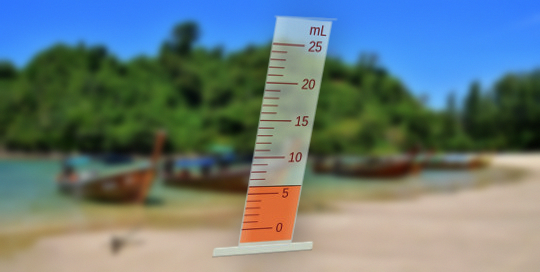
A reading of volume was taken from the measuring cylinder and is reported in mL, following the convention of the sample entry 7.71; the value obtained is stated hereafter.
6
